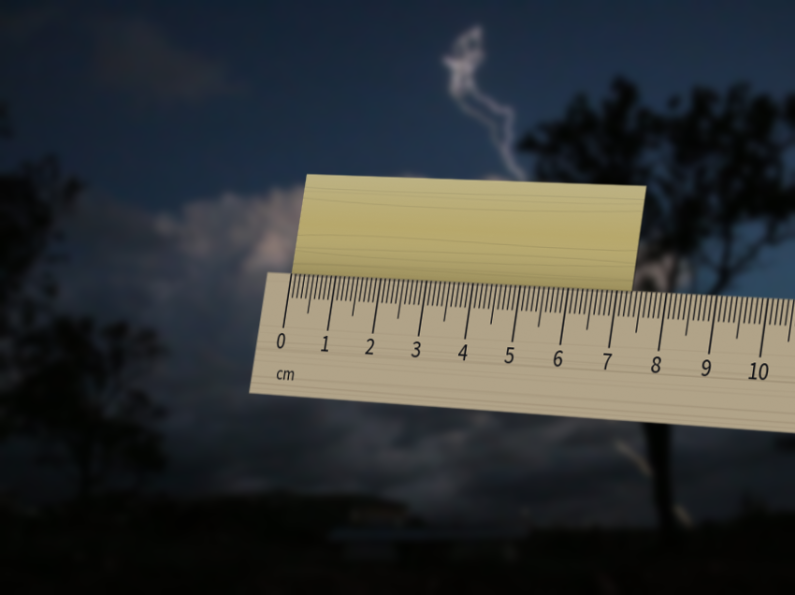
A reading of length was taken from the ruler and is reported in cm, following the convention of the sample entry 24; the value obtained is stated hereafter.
7.3
